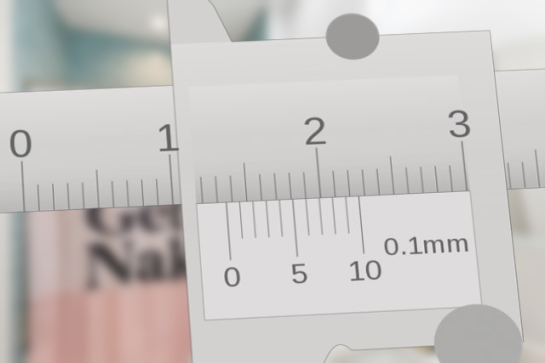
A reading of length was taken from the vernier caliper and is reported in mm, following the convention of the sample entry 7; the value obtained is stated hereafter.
13.6
